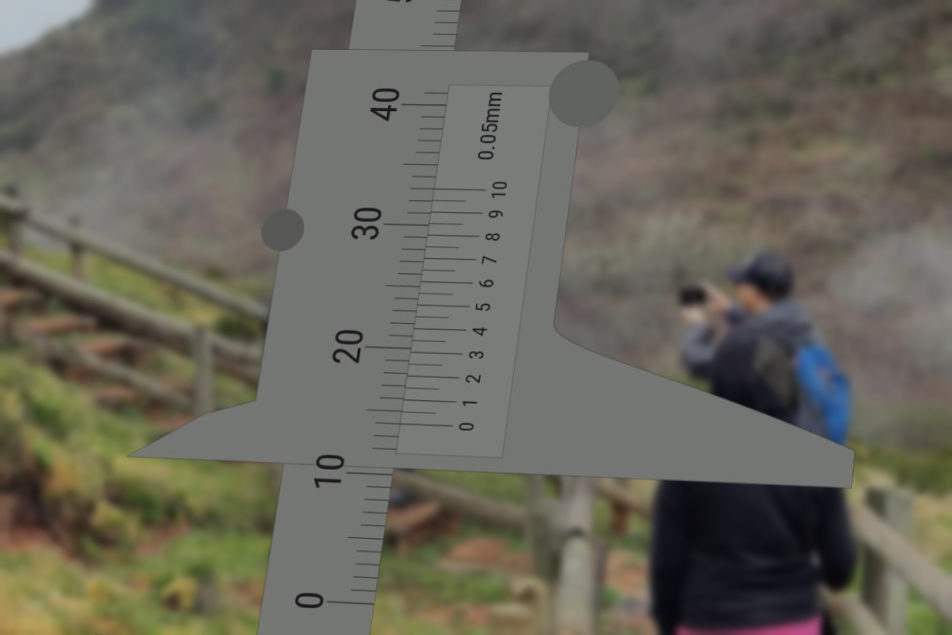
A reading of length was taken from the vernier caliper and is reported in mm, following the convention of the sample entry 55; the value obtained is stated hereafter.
14.0
